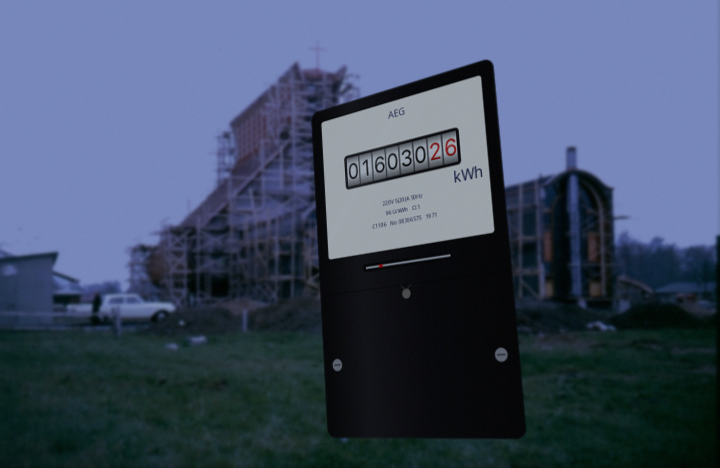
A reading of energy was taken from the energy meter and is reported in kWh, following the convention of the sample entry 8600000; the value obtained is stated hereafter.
16030.26
